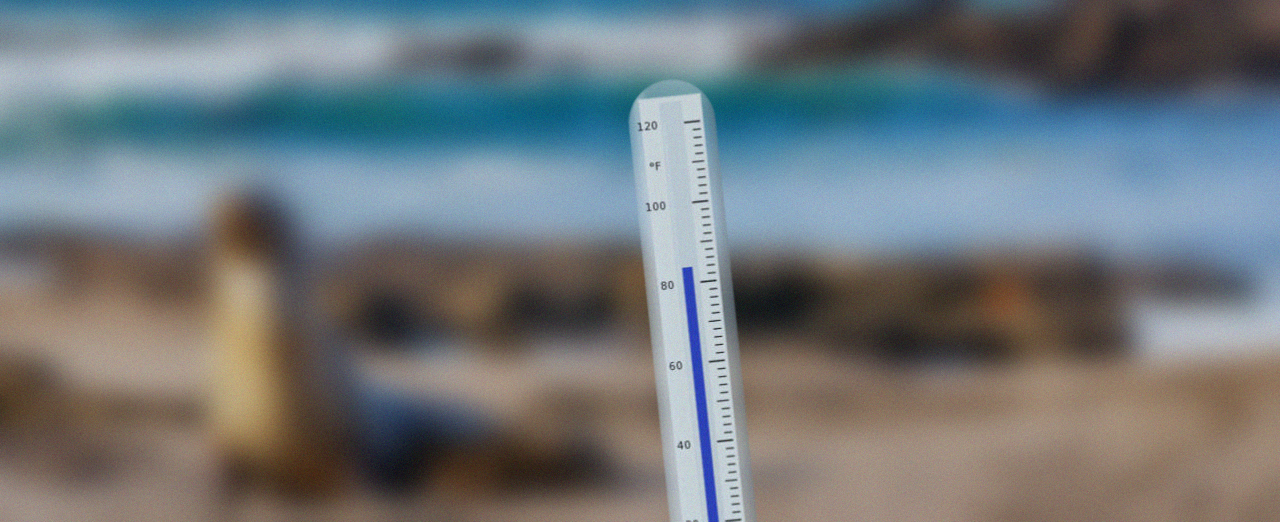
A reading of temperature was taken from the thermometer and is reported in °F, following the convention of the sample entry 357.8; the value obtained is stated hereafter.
84
